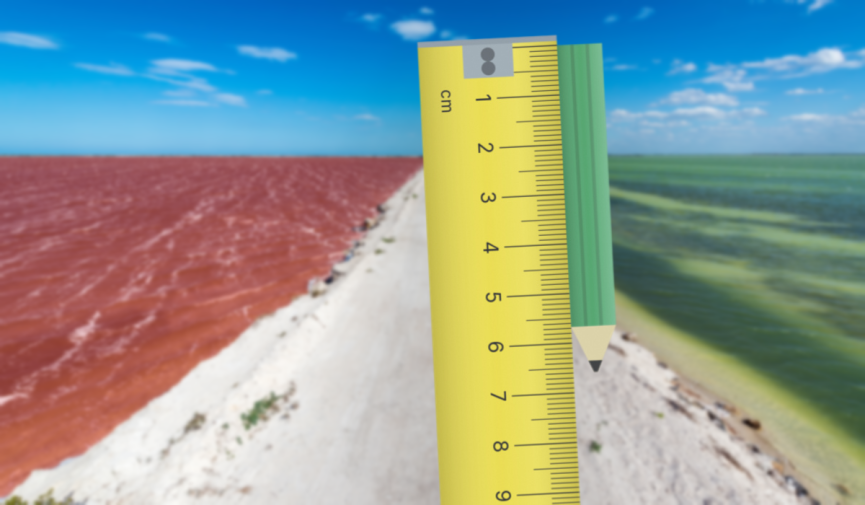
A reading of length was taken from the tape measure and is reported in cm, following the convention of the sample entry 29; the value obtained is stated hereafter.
6.6
